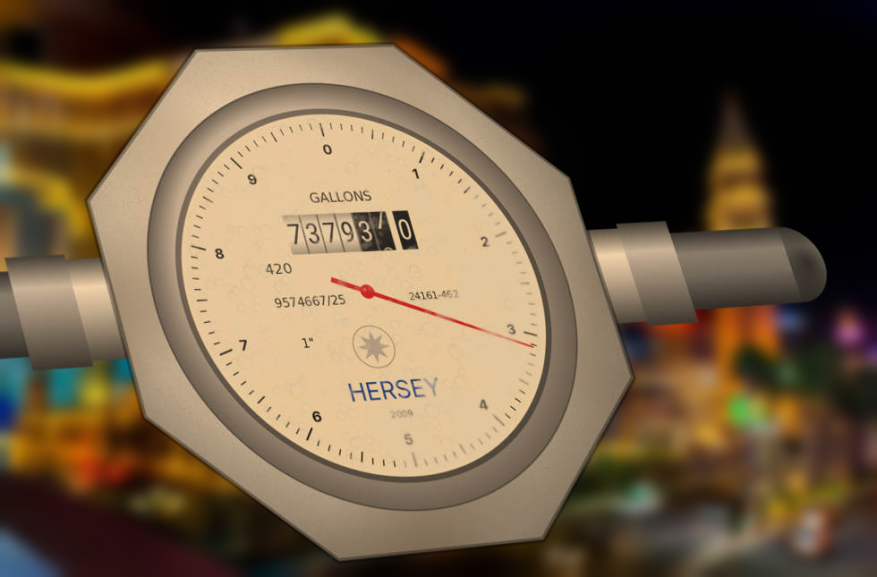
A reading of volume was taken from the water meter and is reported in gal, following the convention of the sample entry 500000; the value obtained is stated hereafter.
7379373.1
